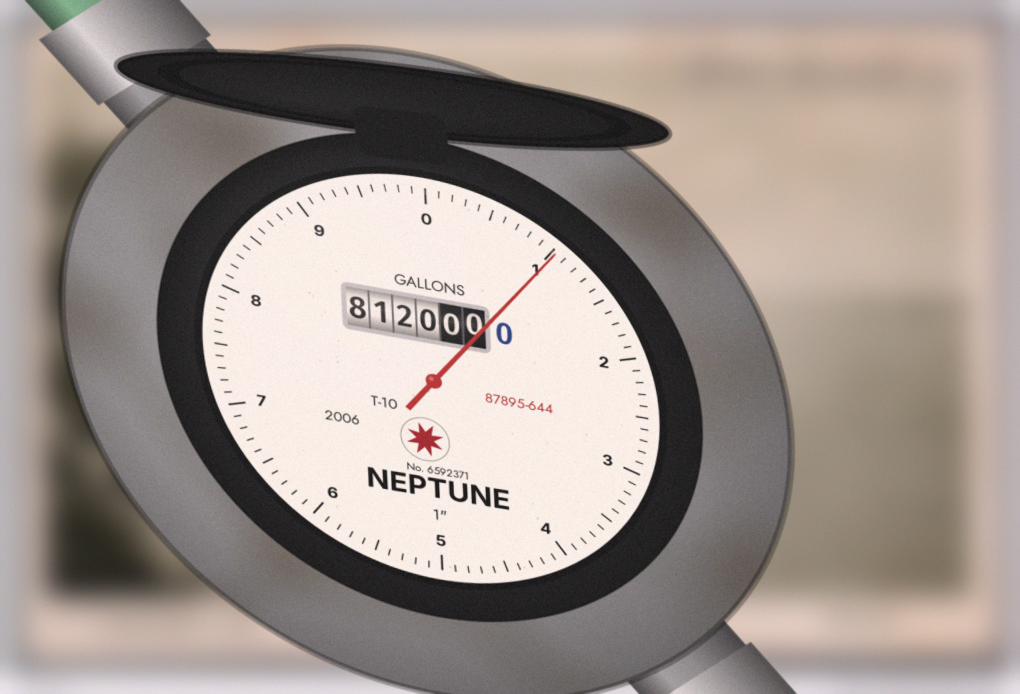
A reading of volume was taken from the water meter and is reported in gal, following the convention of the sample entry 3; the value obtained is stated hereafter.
8120001.0
